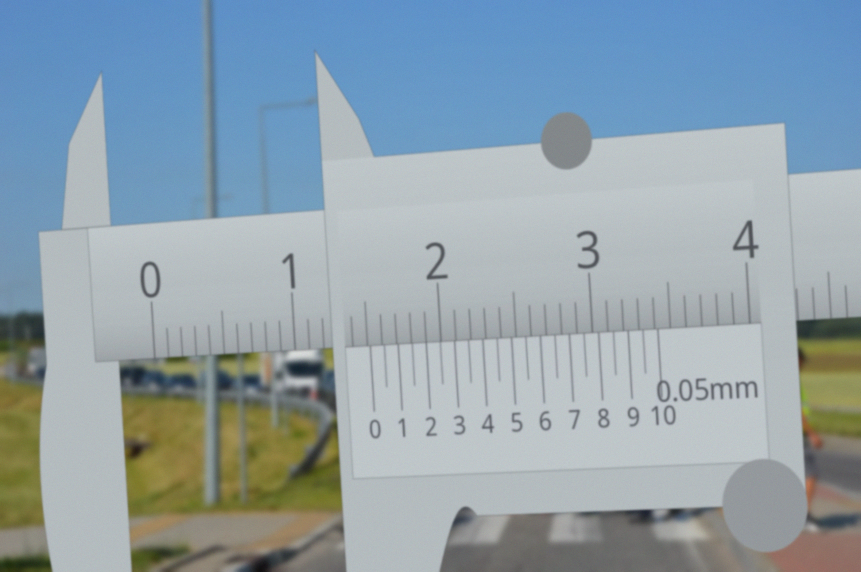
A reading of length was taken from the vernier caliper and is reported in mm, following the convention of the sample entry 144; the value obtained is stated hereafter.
15.2
